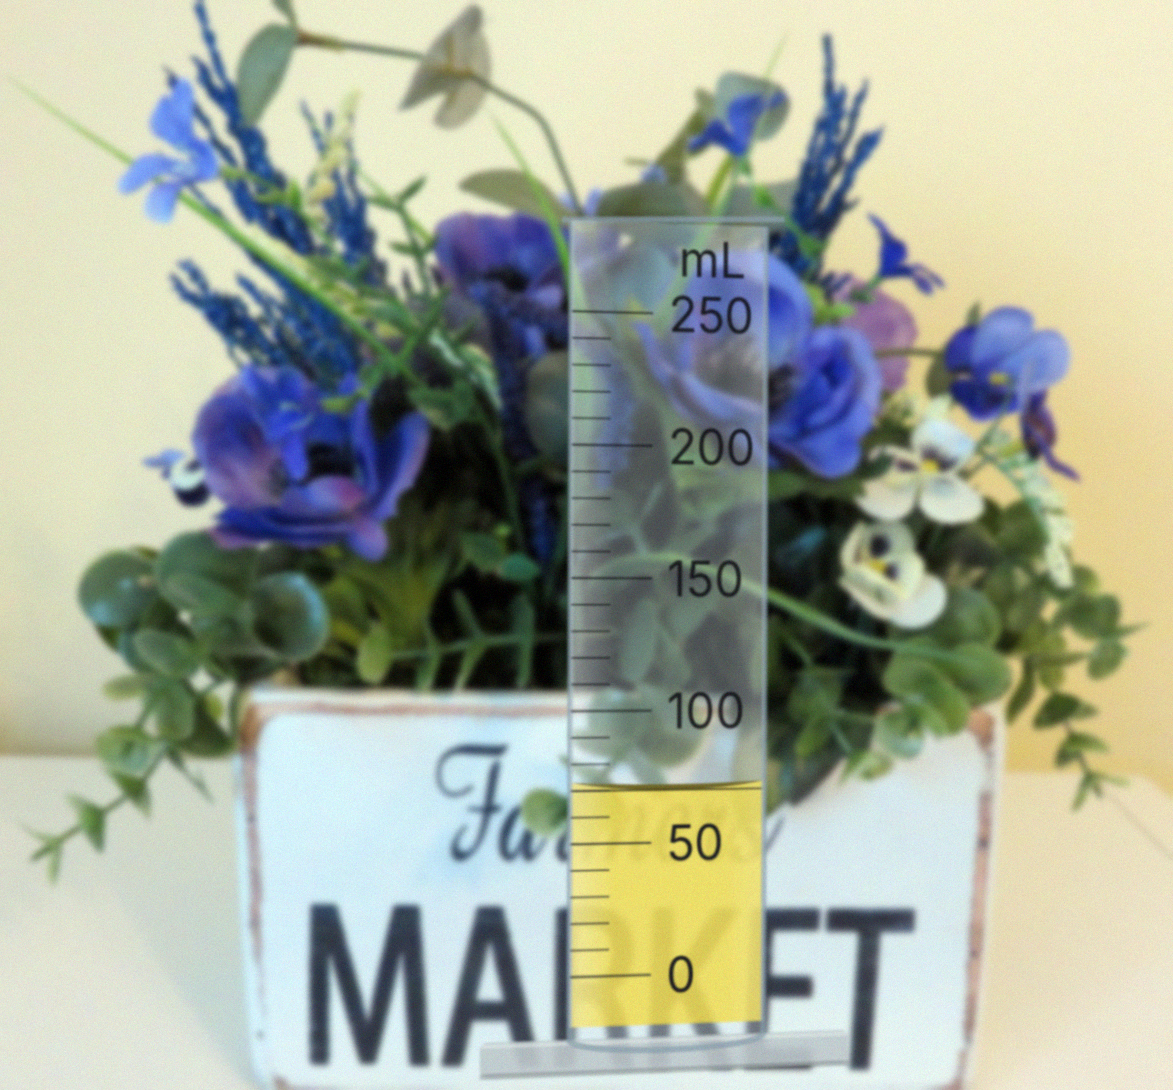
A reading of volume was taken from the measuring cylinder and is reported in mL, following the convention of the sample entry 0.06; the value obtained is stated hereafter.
70
